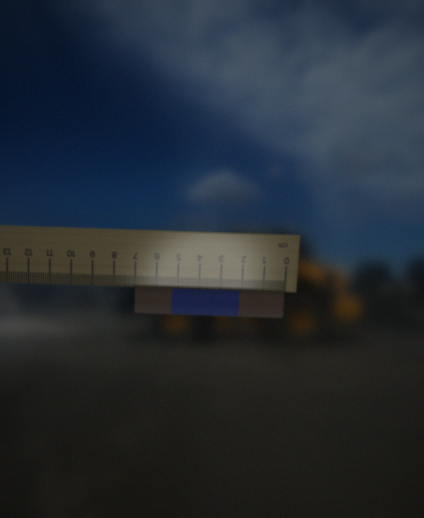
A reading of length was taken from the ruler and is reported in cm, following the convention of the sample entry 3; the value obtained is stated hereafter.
7
